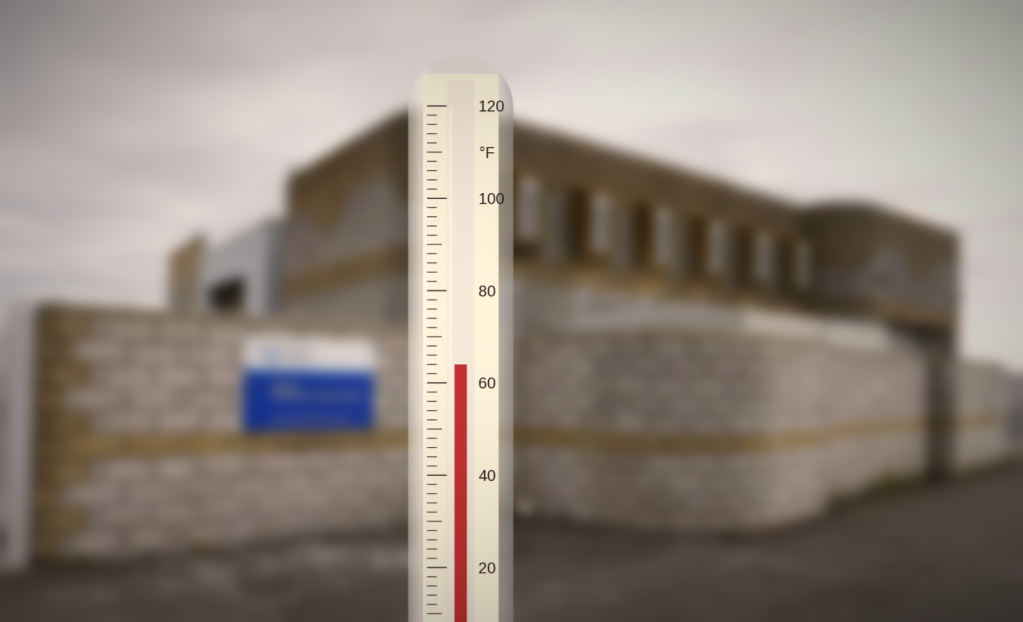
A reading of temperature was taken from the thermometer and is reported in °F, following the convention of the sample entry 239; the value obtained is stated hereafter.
64
